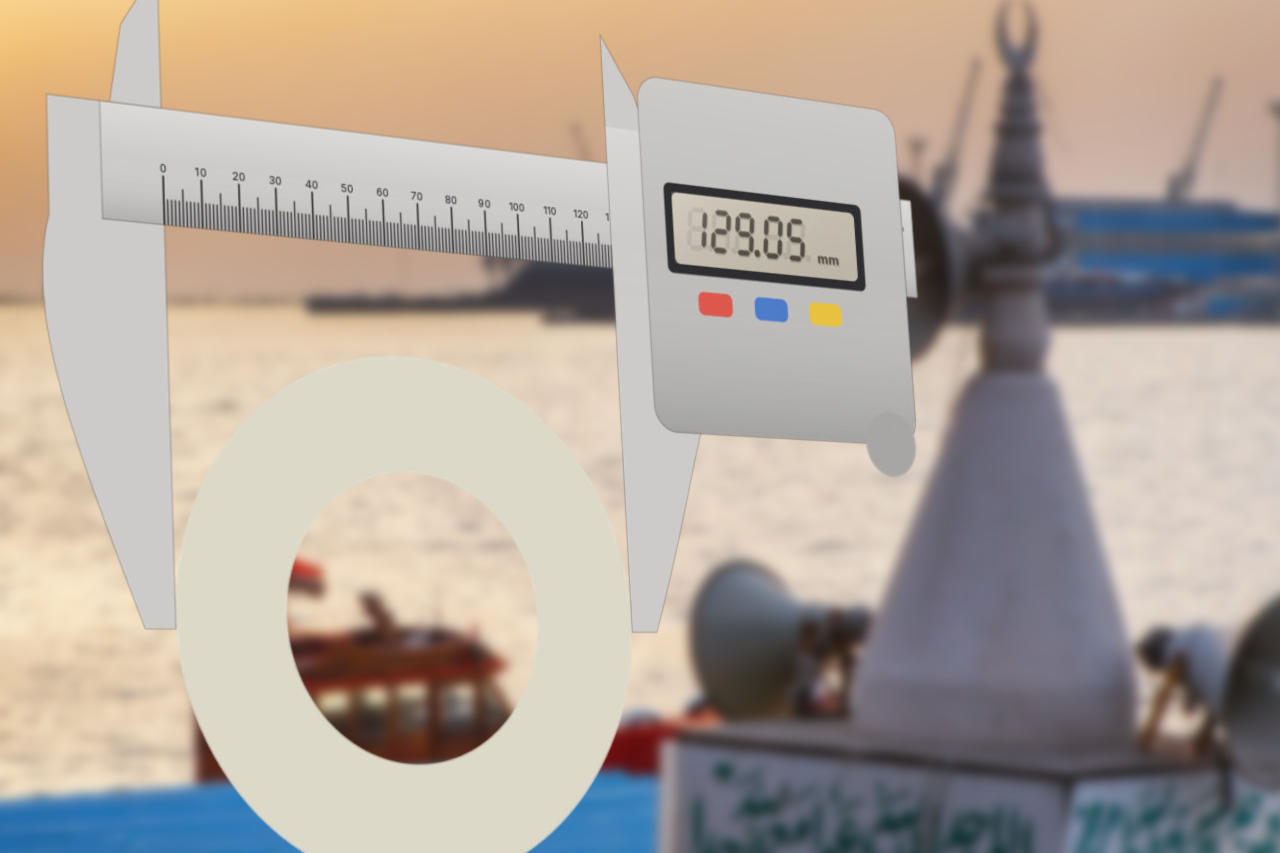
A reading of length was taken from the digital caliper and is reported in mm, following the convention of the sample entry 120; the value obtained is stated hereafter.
129.05
